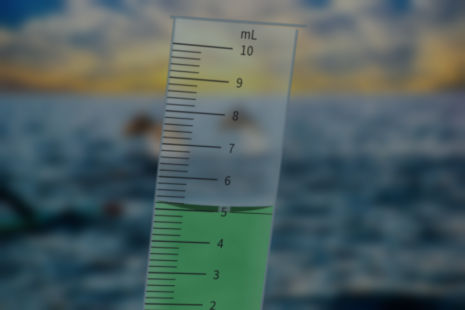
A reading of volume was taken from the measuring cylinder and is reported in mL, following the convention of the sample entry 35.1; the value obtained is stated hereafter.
5
